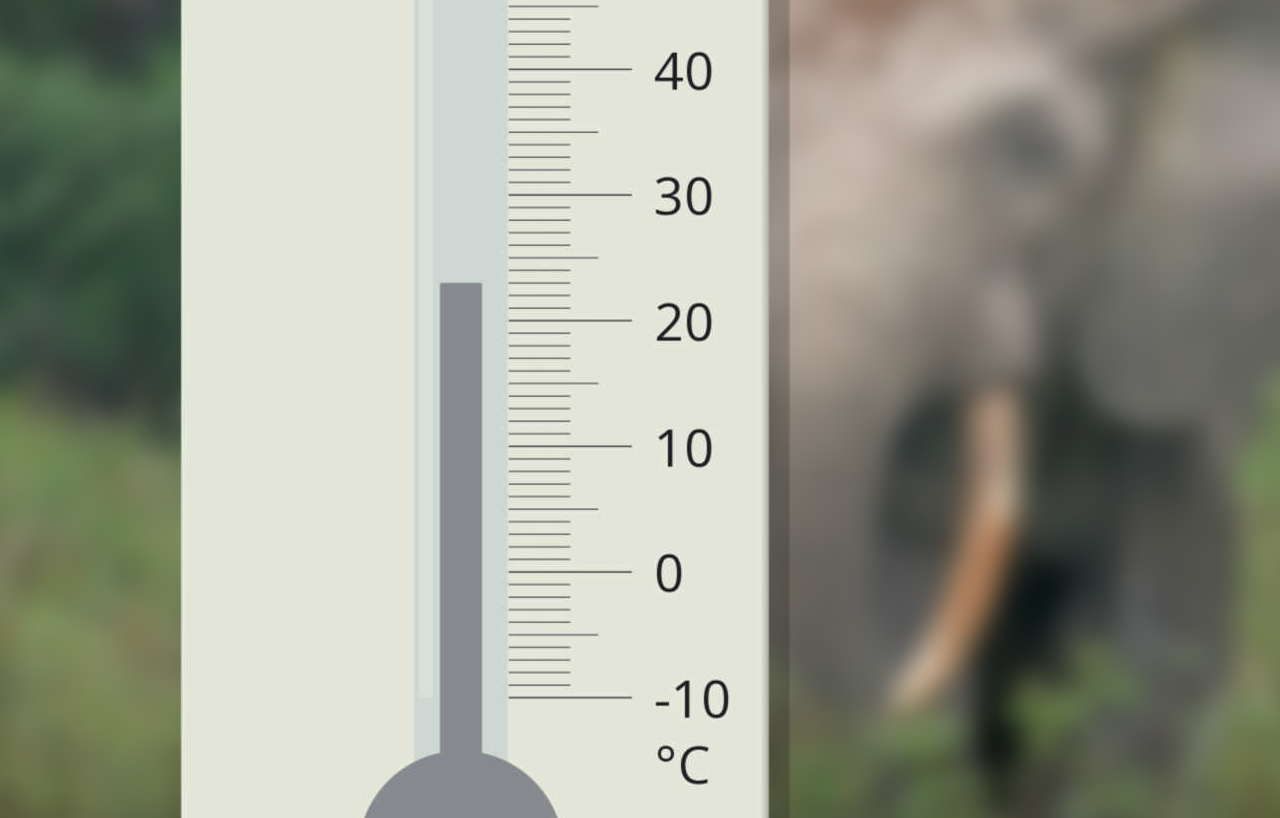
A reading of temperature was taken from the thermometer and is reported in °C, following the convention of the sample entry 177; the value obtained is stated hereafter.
23
